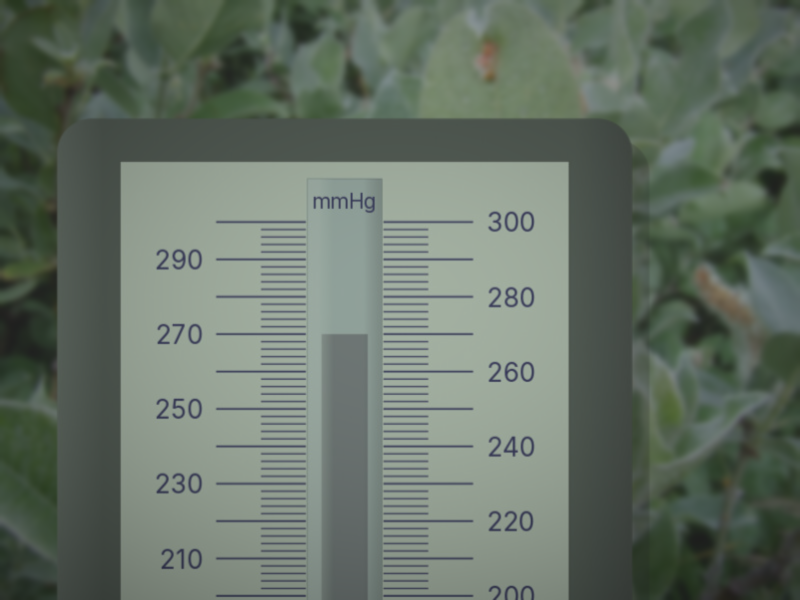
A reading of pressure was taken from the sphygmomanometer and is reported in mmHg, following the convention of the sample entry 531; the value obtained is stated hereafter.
270
